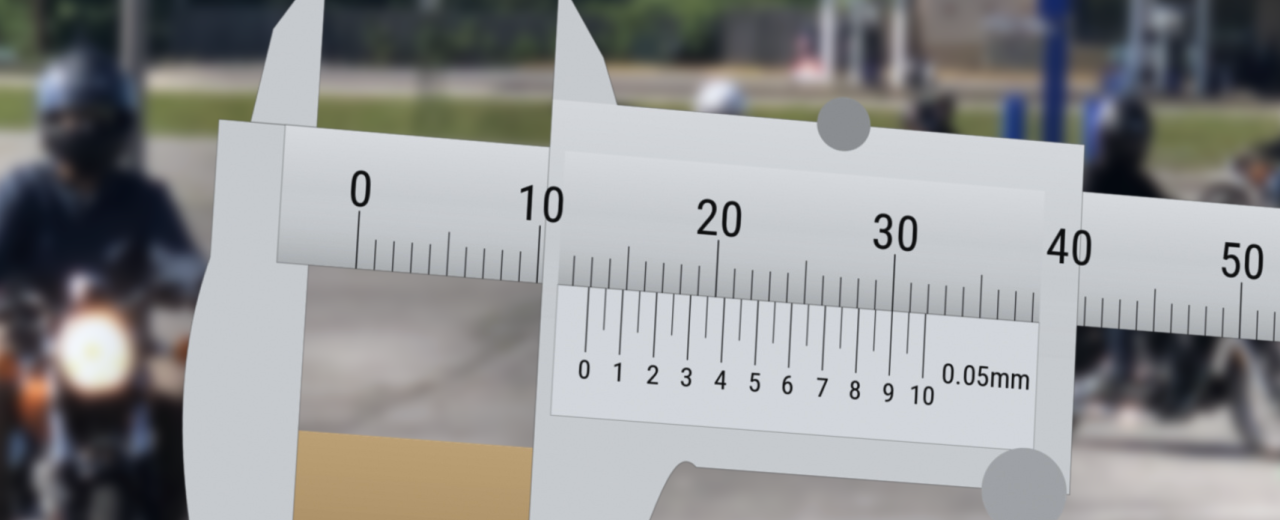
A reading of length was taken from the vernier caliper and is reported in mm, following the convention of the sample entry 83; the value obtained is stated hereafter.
12.9
